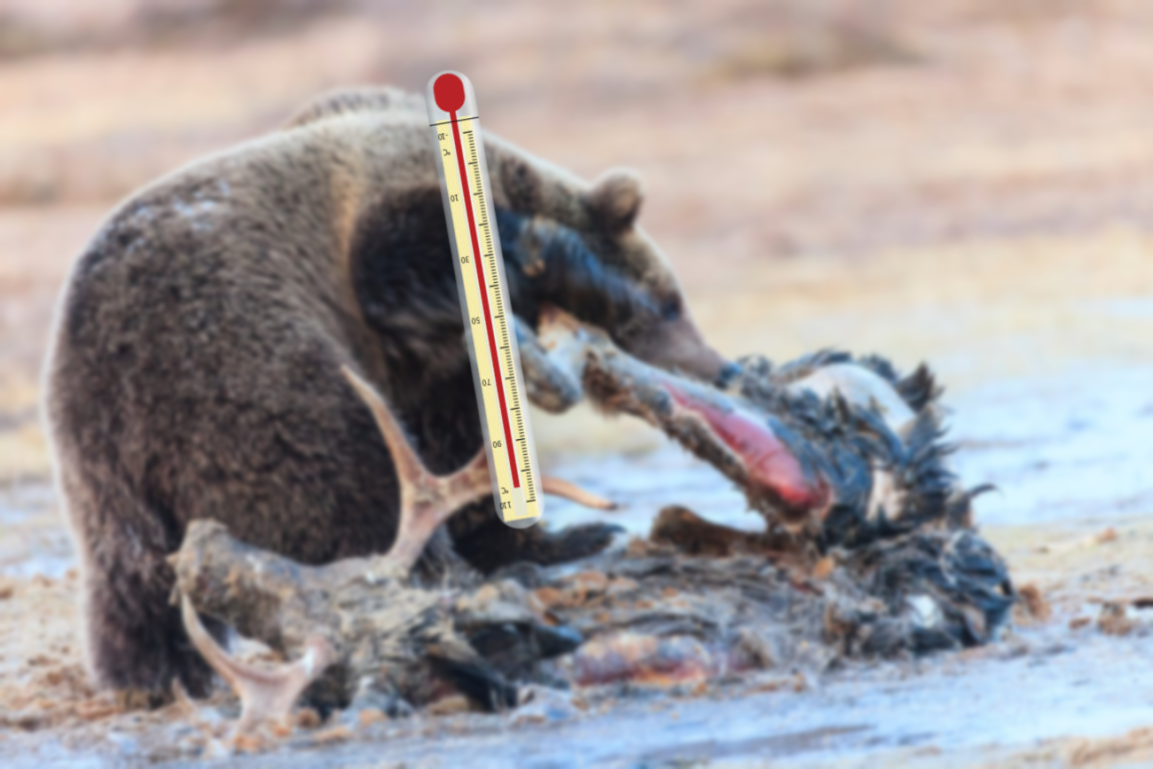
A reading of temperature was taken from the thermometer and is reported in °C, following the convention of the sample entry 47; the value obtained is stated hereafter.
105
